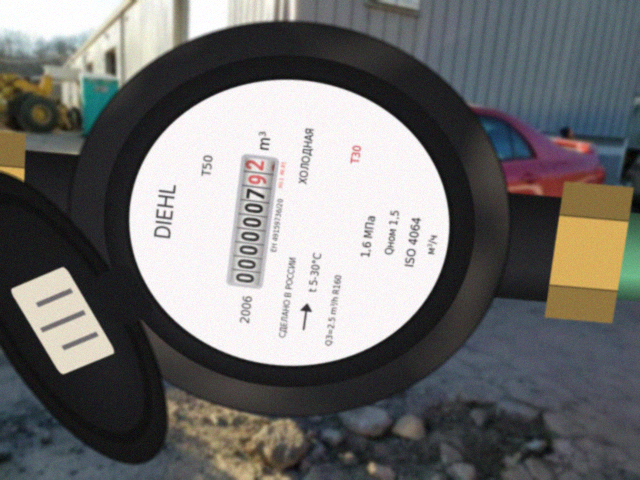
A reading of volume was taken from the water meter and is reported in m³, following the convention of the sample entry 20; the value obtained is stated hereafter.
7.92
